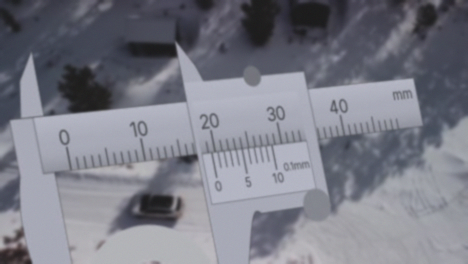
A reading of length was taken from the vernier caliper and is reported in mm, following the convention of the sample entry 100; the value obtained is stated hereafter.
19.5
